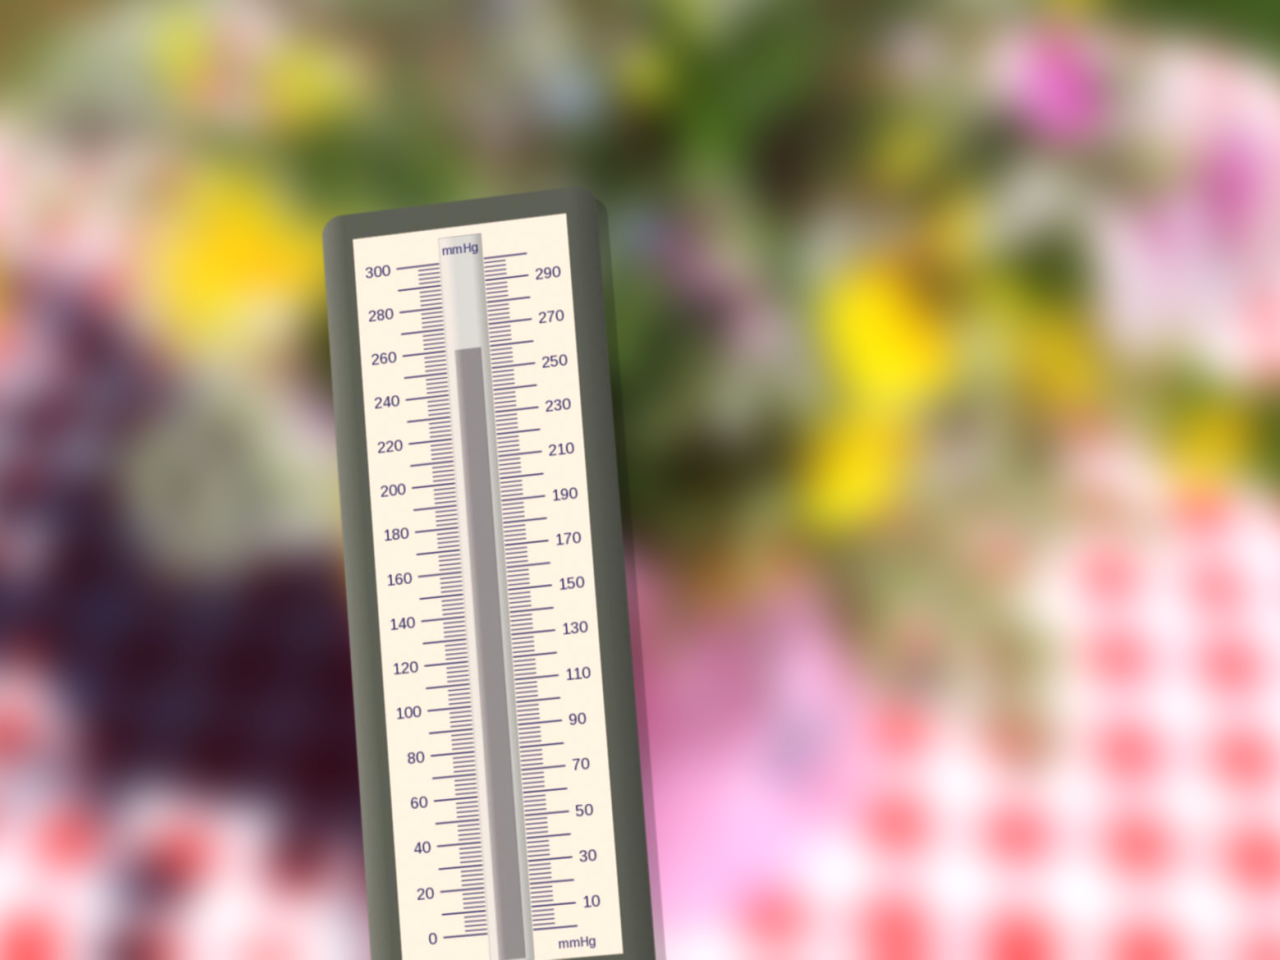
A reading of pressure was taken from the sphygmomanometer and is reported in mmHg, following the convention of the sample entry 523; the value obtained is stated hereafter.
260
